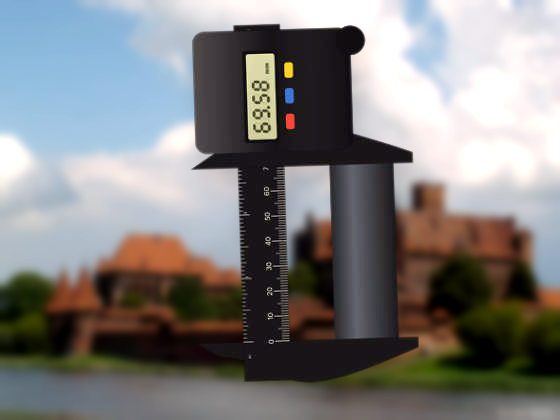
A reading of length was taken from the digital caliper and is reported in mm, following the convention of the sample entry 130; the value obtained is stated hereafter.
69.58
